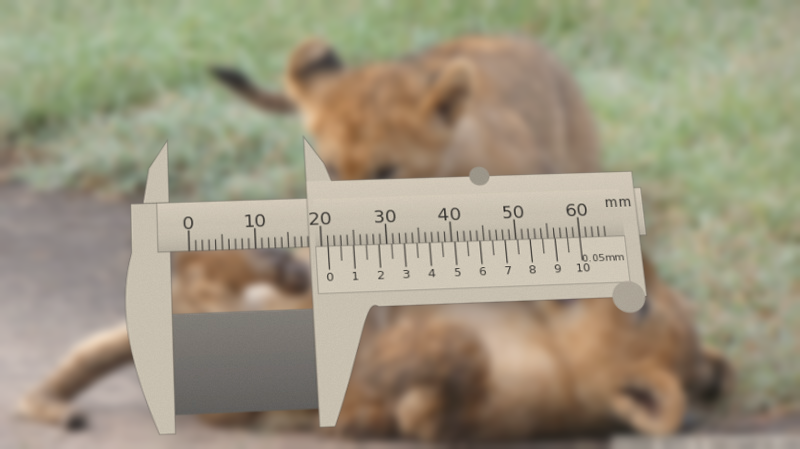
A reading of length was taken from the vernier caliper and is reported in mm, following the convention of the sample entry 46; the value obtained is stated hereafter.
21.0
